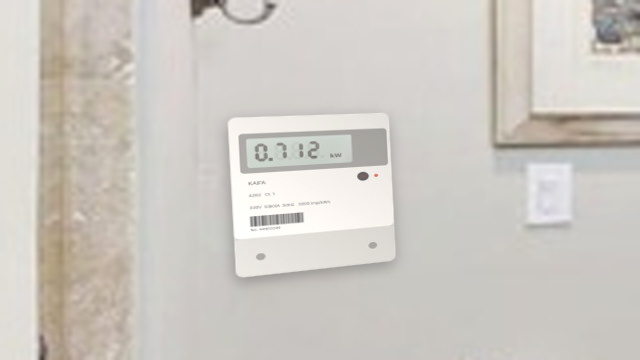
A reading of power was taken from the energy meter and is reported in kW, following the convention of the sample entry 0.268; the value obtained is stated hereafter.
0.712
